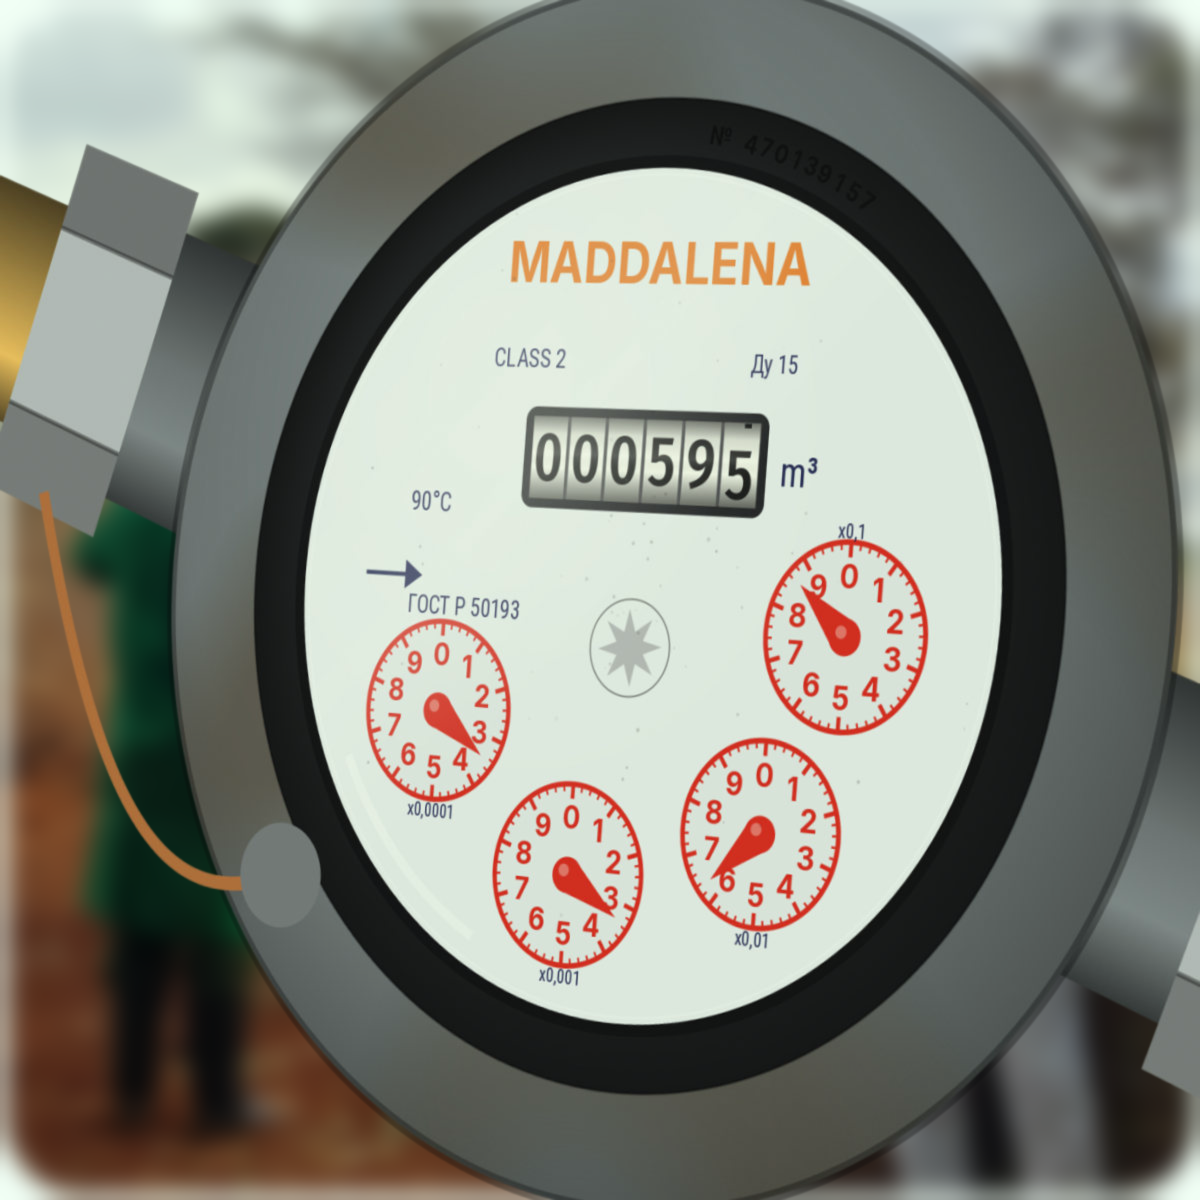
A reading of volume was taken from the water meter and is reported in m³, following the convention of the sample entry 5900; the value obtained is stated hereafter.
594.8633
